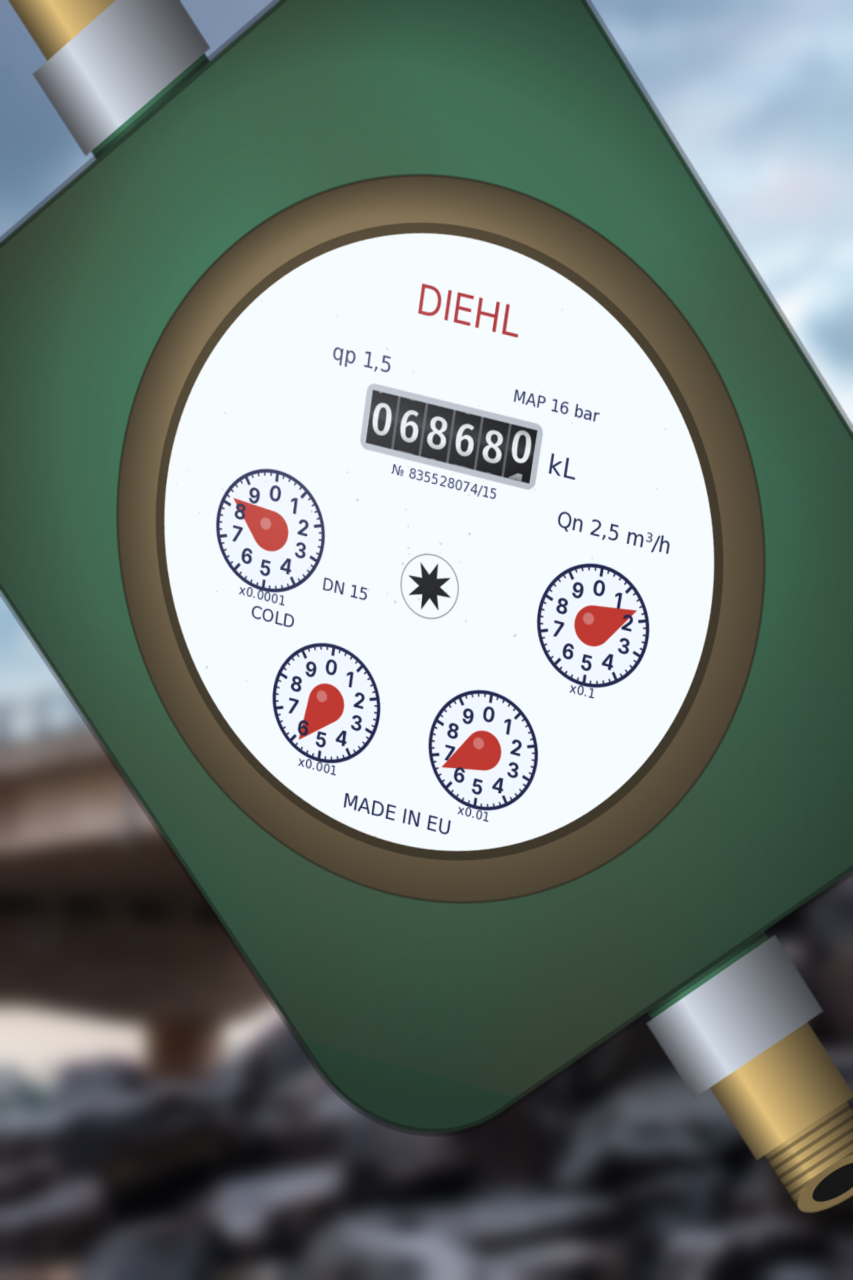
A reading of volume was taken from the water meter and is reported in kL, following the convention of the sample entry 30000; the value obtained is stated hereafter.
68680.1658
